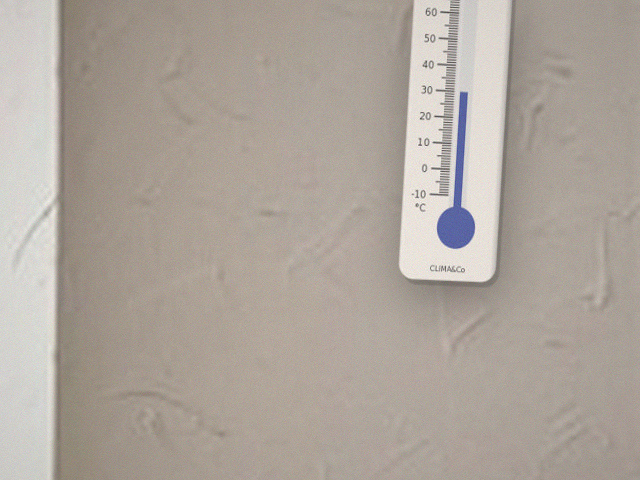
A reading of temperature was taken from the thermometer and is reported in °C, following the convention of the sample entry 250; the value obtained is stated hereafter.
30
